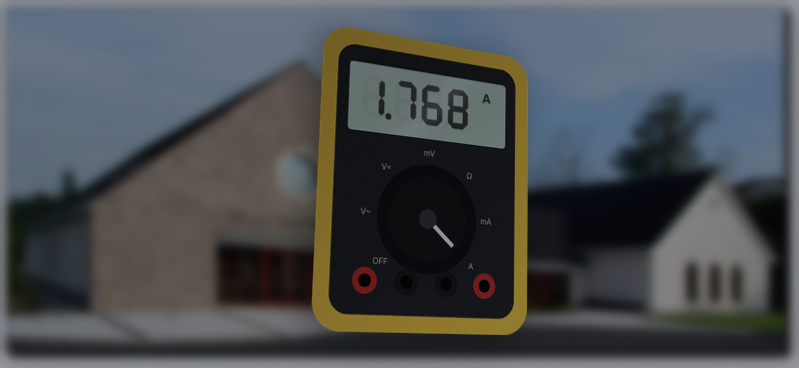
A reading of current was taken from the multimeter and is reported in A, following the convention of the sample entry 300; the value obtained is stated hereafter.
1.768
